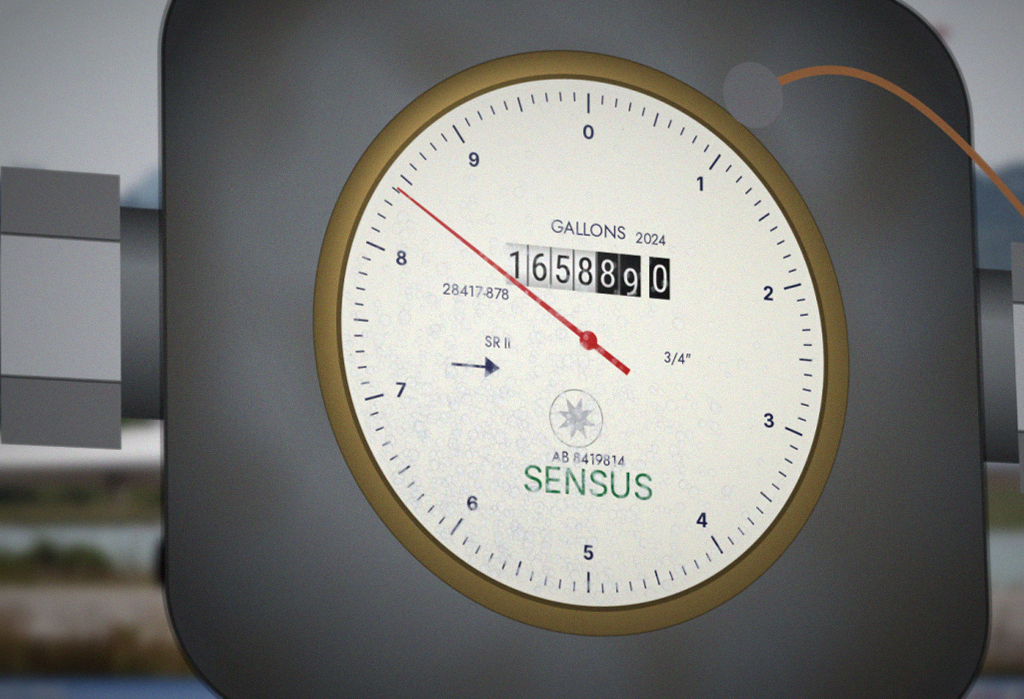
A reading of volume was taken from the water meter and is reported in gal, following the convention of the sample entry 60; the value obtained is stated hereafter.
1658888.4
